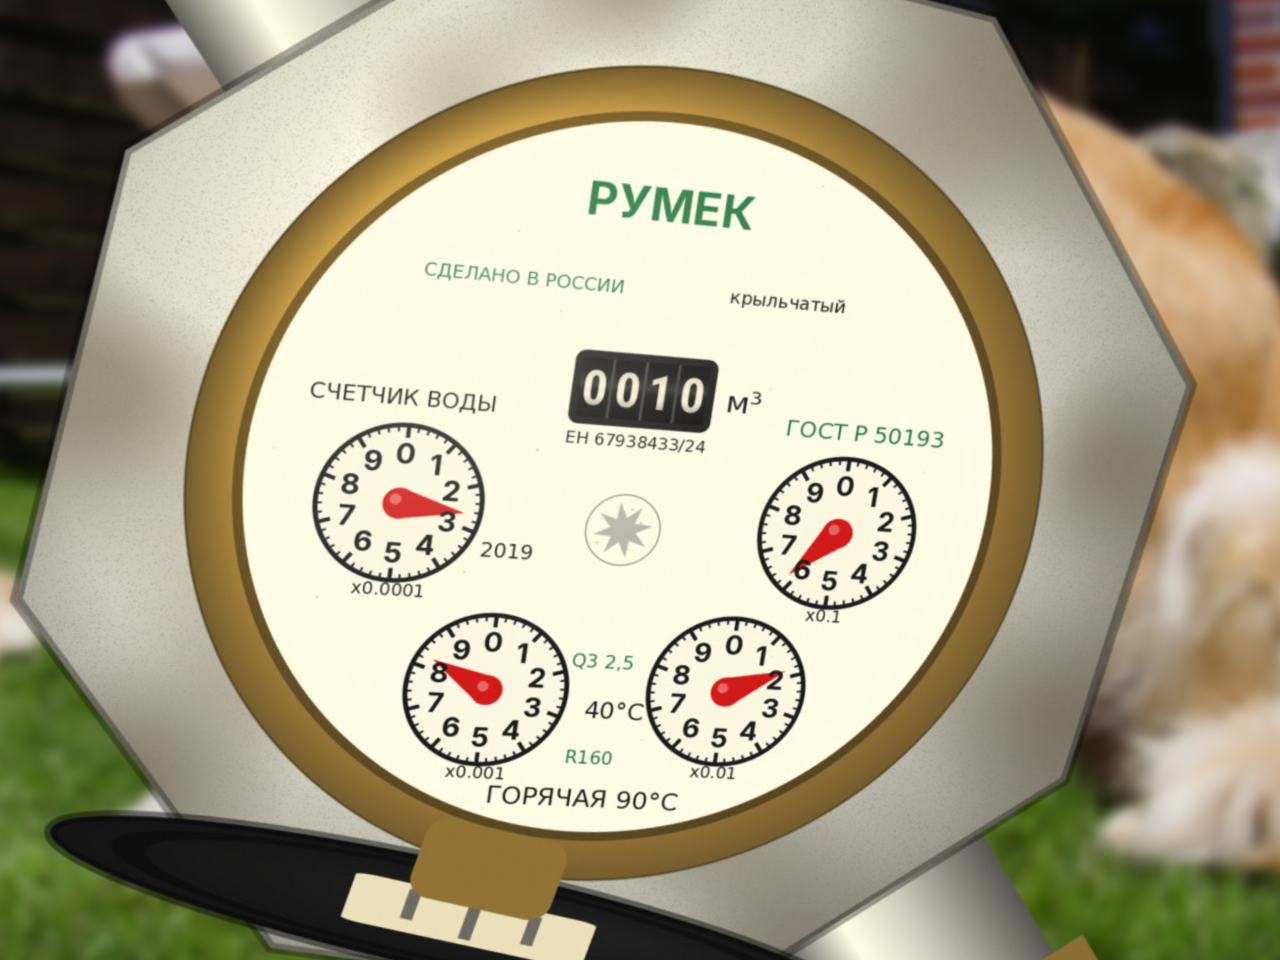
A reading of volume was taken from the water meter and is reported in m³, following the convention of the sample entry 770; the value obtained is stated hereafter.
10.6182
